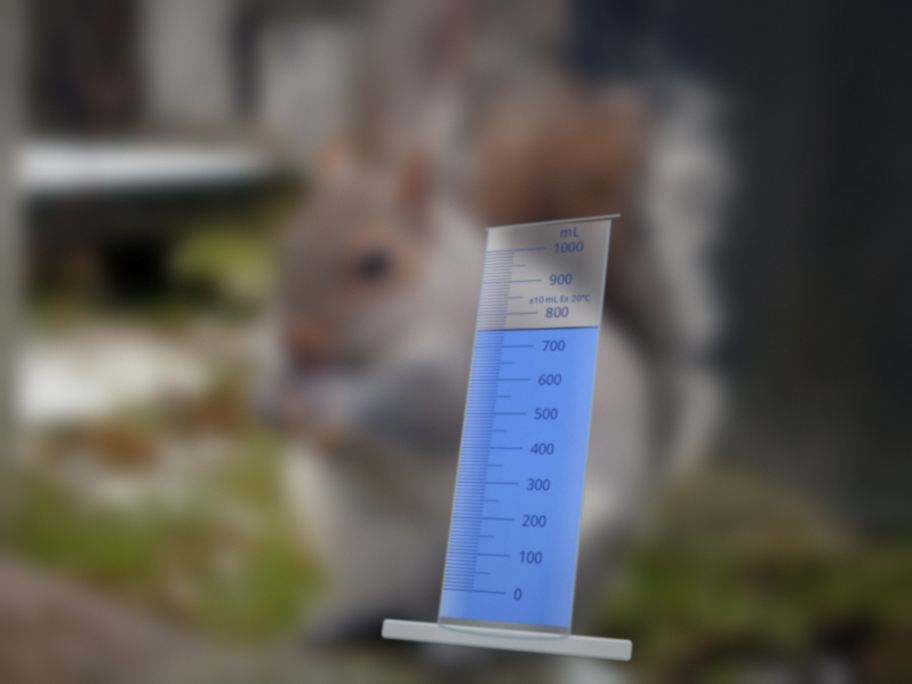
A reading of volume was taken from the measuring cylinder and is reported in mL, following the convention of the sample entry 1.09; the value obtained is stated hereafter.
750
